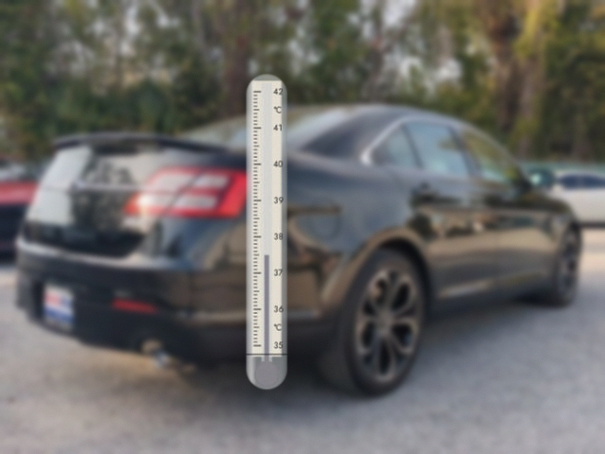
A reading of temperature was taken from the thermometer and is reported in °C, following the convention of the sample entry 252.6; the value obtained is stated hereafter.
37.5
